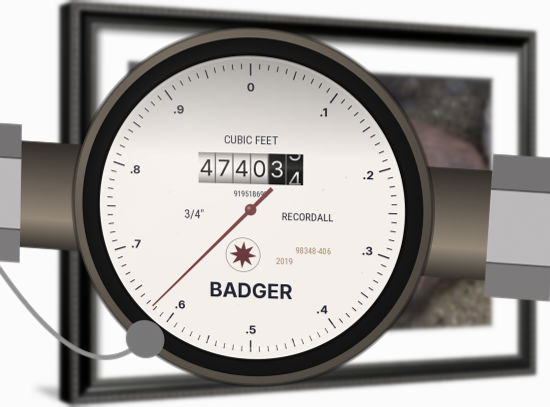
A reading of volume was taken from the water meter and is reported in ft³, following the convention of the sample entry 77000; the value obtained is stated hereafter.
474033.62
